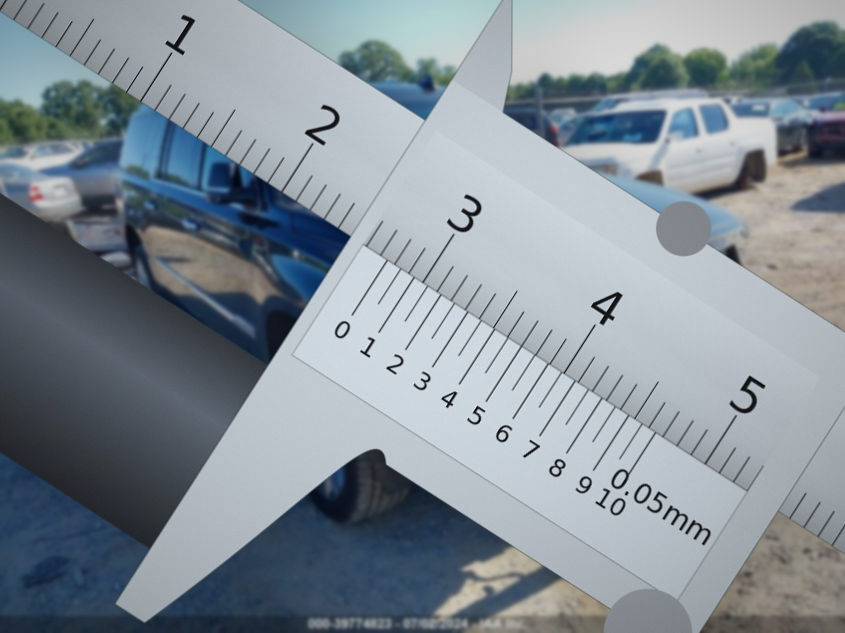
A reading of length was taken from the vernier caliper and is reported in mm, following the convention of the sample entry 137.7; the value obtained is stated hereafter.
27.5
